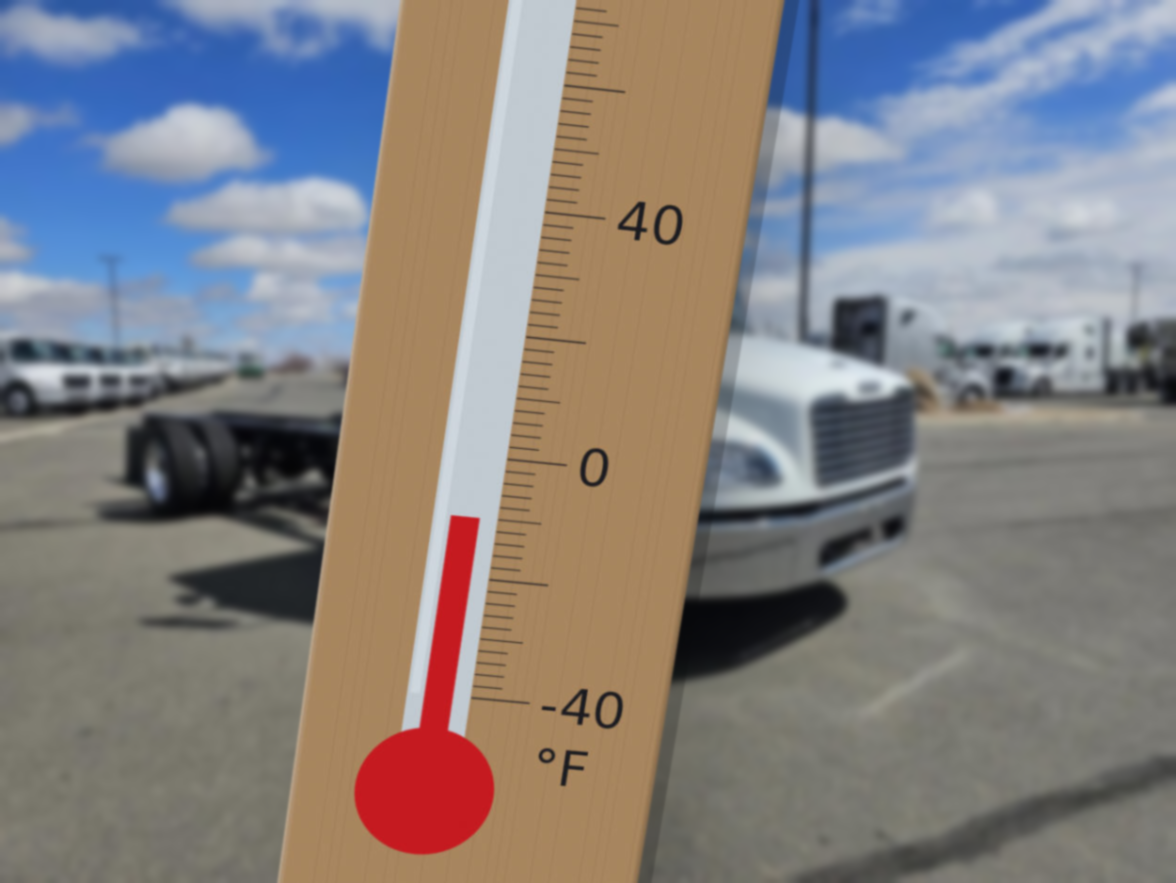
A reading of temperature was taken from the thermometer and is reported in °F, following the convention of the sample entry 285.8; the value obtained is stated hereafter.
-10
